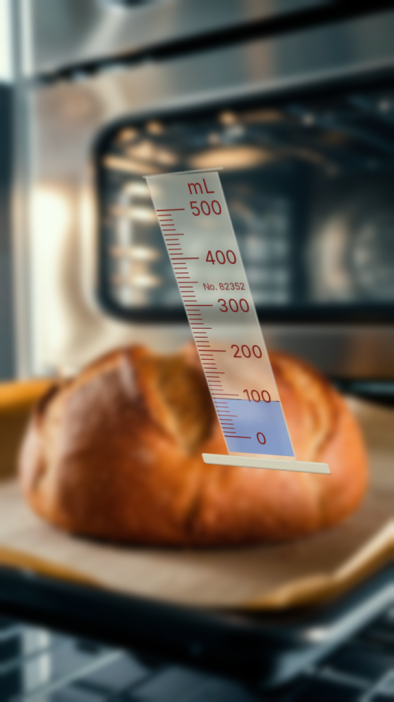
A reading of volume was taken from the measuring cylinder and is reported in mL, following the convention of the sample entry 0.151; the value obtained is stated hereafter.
90
